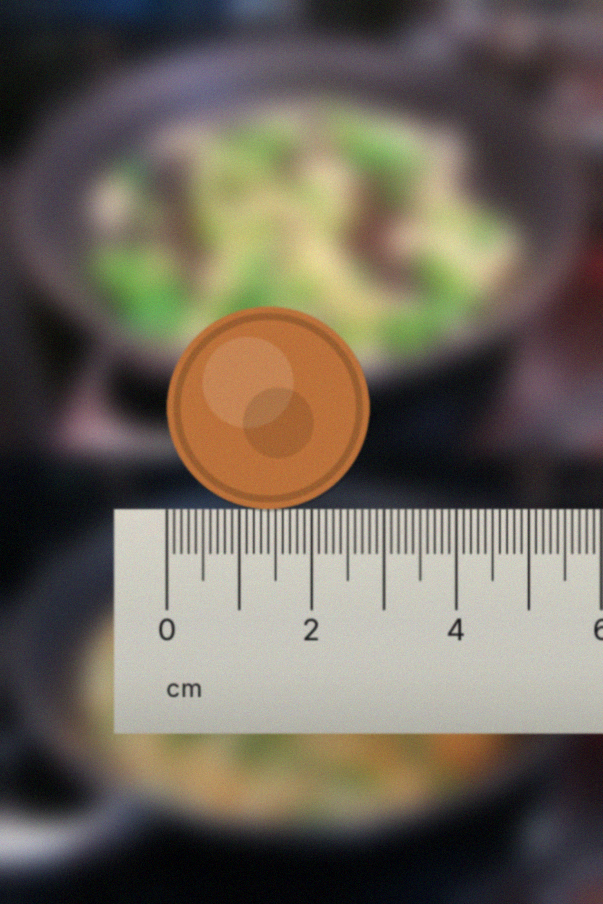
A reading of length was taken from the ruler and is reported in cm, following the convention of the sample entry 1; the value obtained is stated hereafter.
2.8
